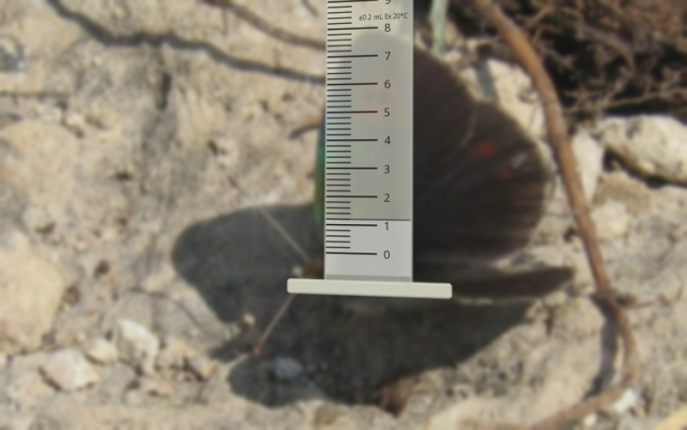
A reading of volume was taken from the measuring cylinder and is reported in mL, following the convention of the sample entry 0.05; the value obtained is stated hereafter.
1.2
